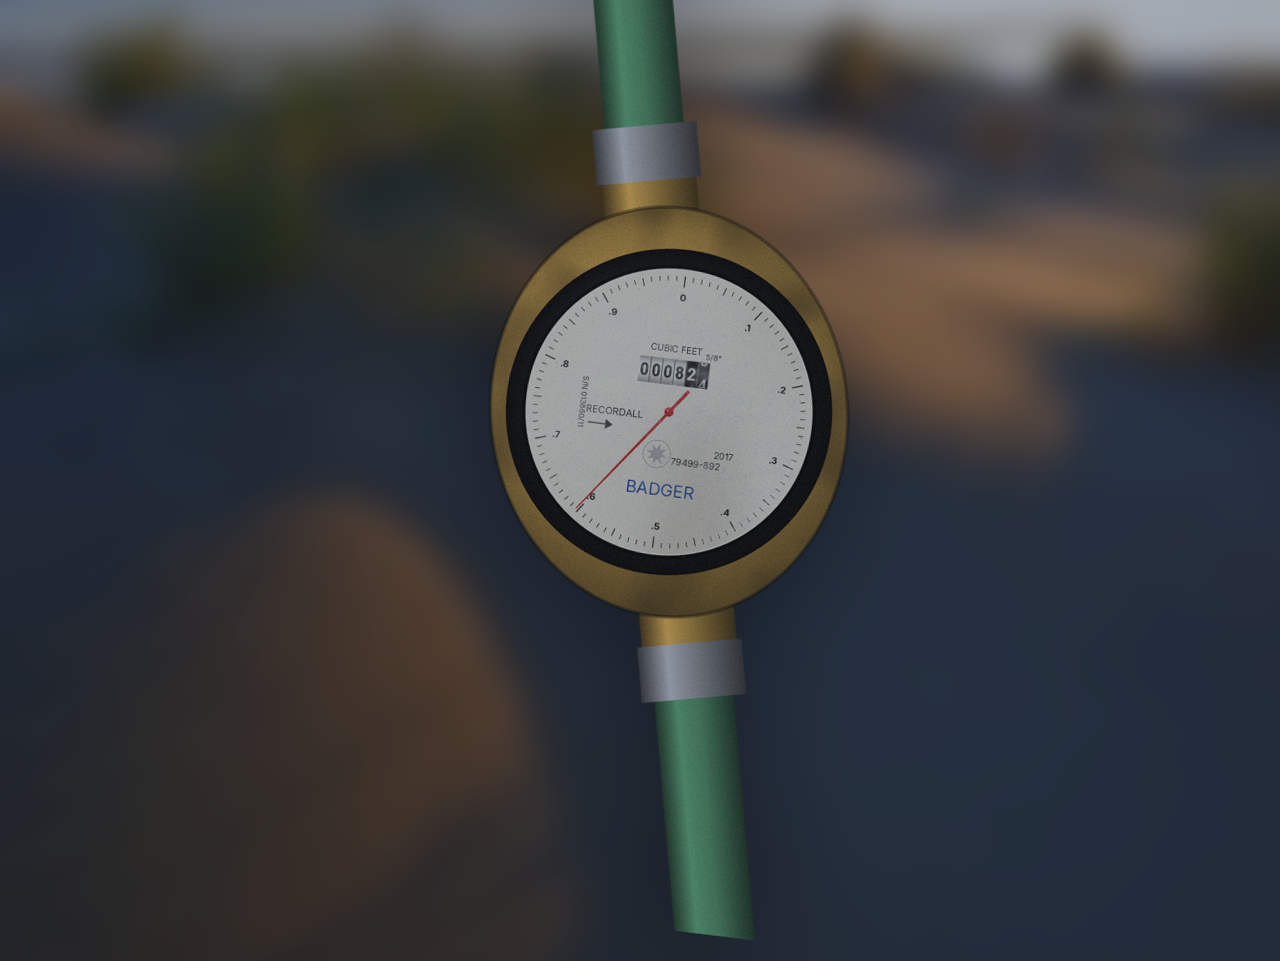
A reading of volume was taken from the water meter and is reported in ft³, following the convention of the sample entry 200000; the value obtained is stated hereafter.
823.60
